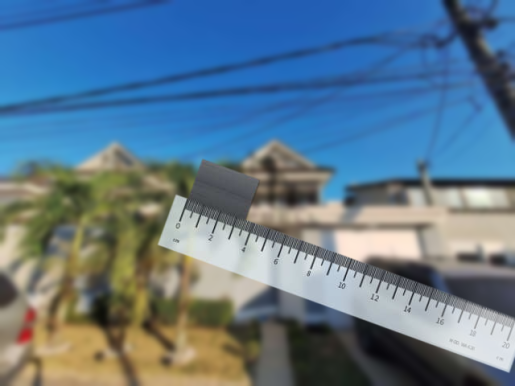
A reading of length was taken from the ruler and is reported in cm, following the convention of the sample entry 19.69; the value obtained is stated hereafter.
3.5
